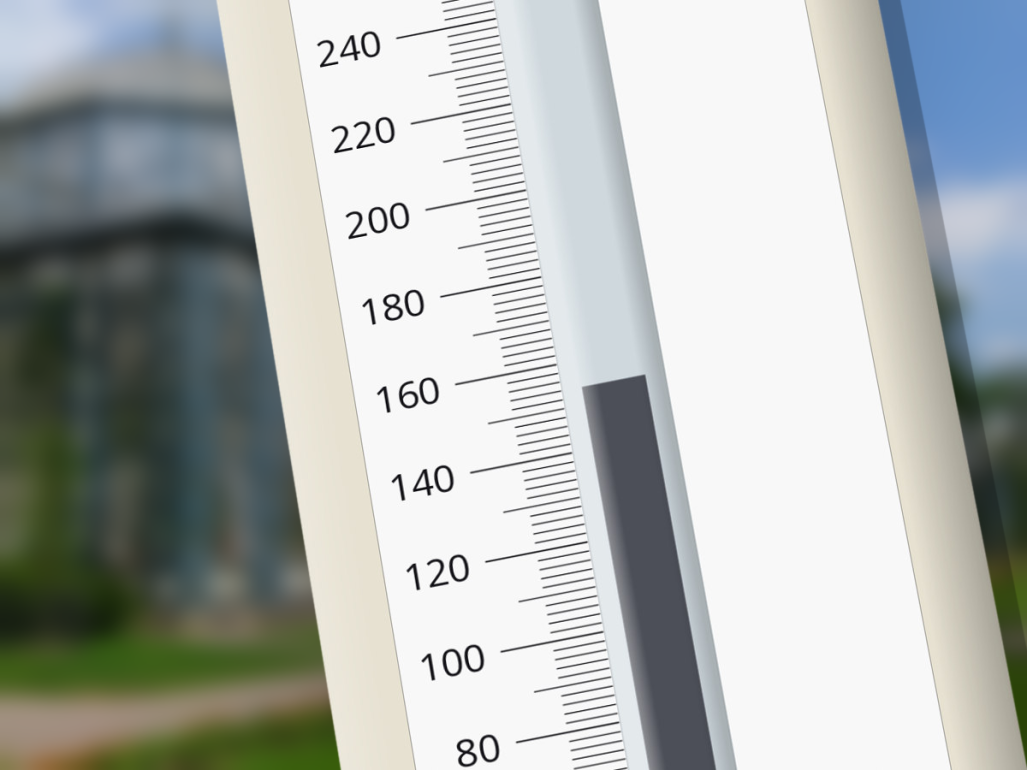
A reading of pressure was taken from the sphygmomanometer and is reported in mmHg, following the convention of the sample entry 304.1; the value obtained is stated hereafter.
154
